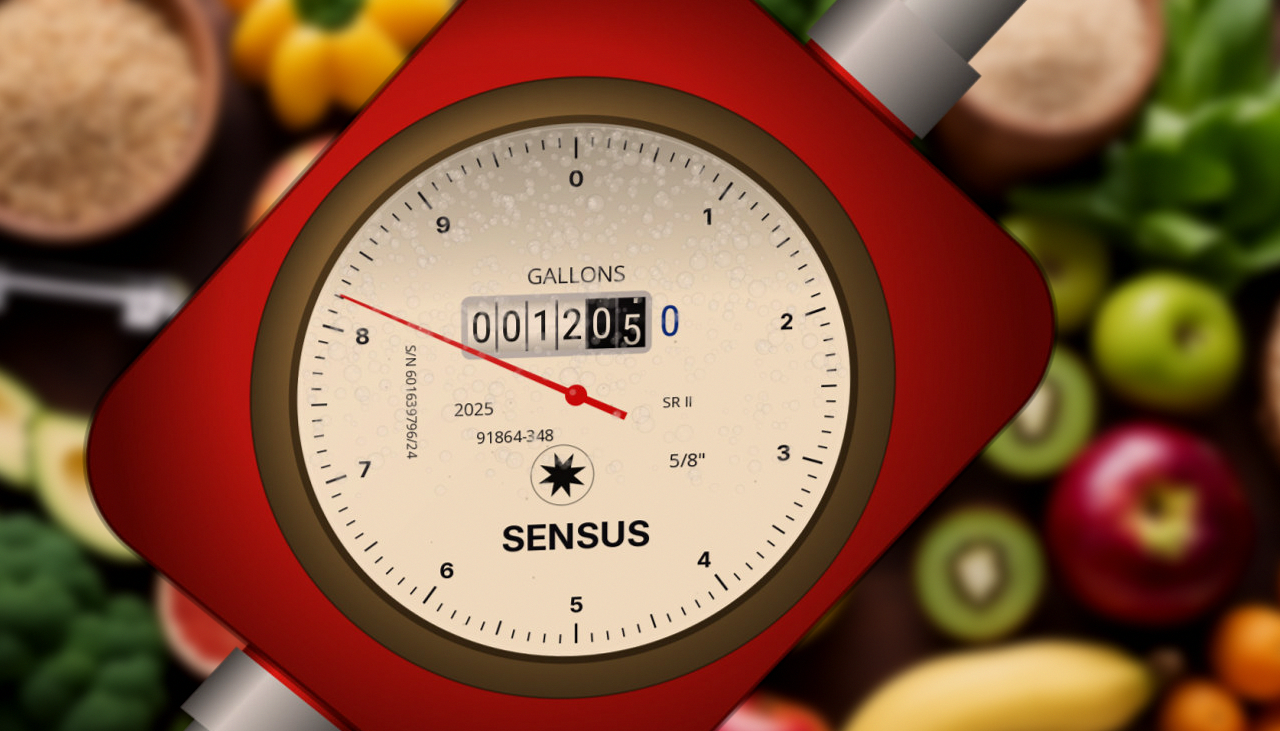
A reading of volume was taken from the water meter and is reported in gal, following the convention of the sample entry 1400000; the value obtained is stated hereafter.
12048.2
